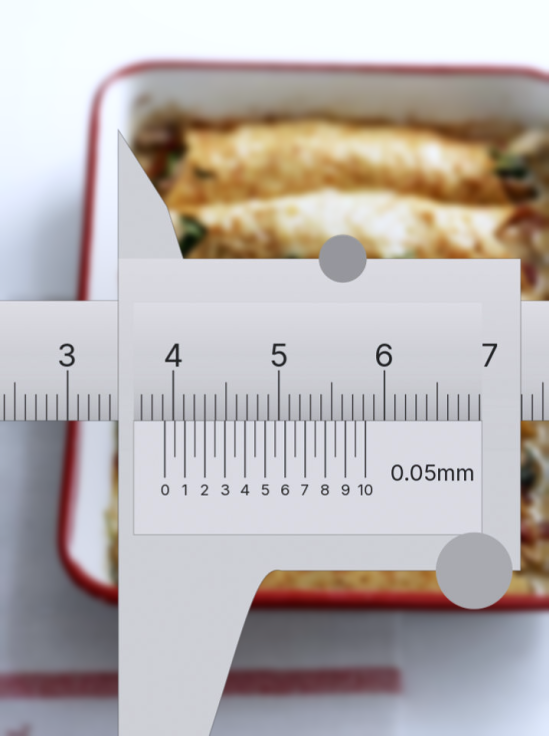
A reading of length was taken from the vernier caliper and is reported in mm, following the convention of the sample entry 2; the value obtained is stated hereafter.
39.2
